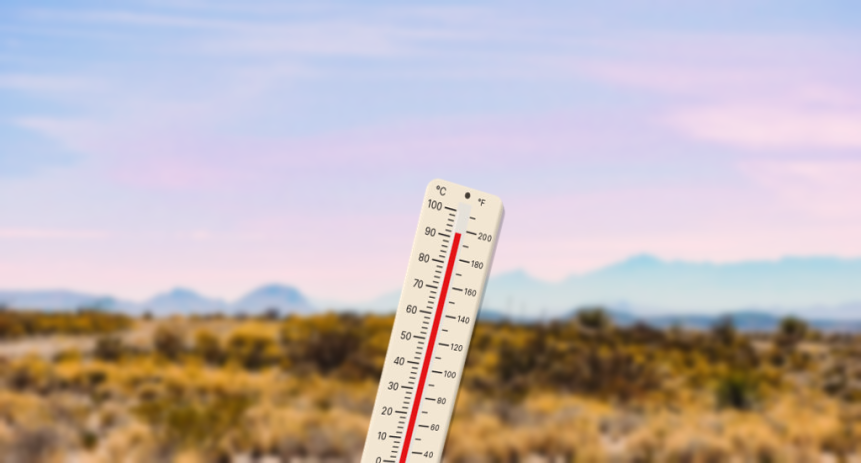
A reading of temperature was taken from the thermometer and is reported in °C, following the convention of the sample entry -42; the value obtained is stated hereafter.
92
